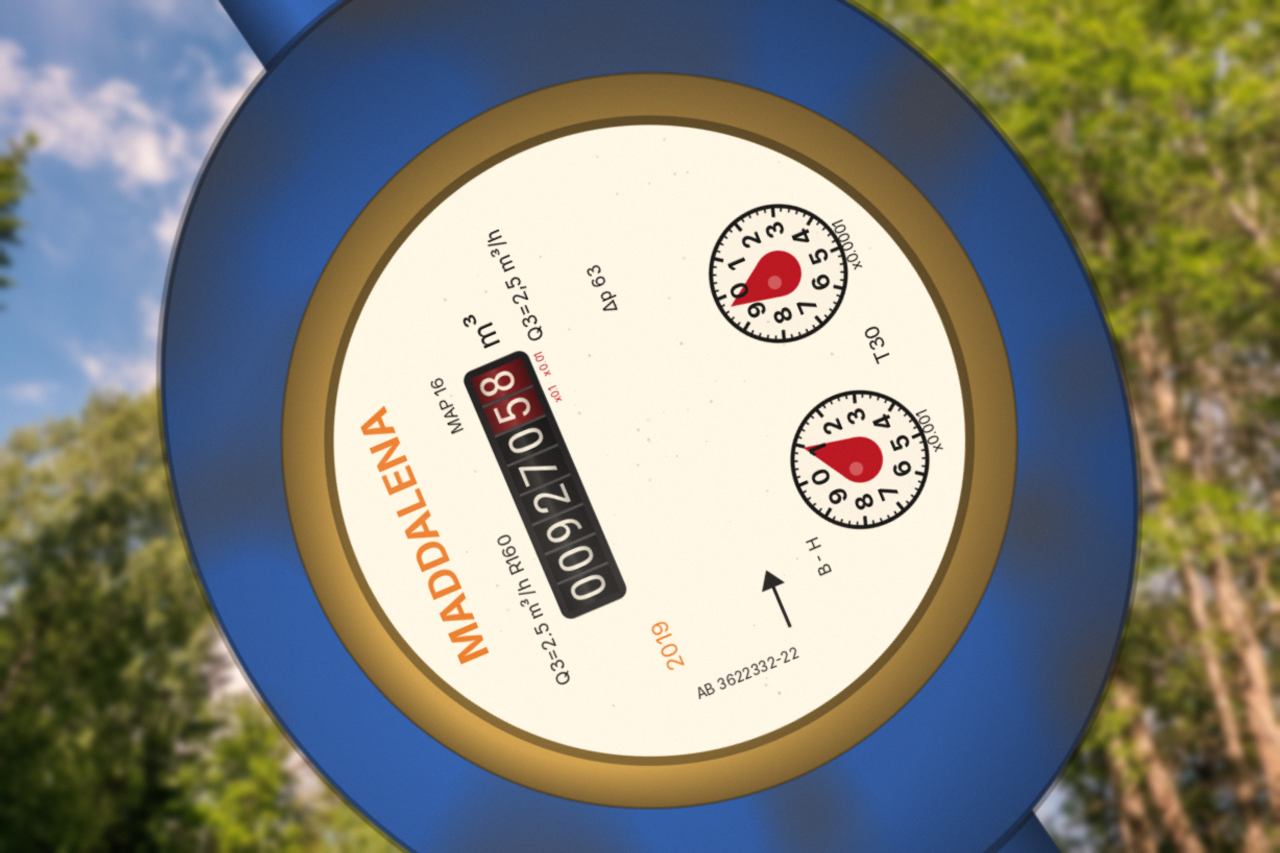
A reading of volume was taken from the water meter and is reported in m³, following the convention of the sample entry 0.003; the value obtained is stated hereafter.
9270.5809
